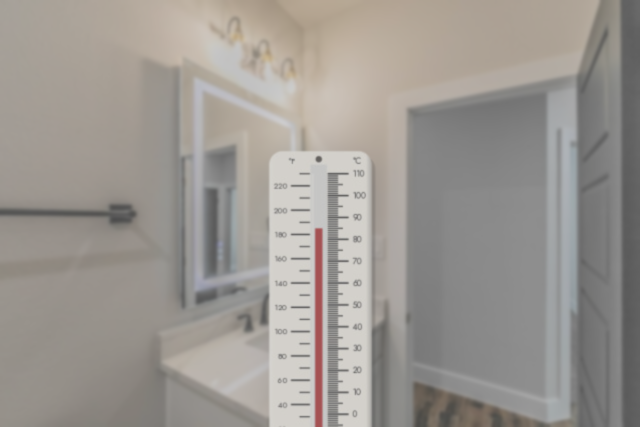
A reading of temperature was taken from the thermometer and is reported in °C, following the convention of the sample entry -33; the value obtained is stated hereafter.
85
